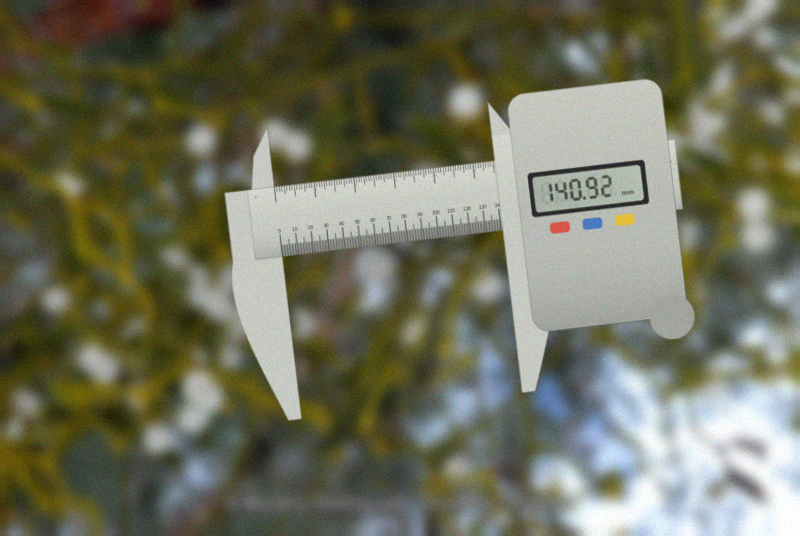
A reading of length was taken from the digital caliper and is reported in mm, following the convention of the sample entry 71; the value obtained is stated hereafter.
140.92
